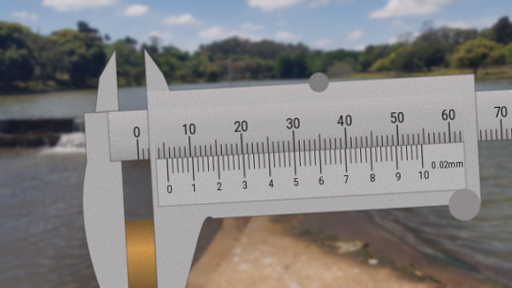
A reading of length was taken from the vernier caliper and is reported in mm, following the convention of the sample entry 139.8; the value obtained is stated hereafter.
5.5
